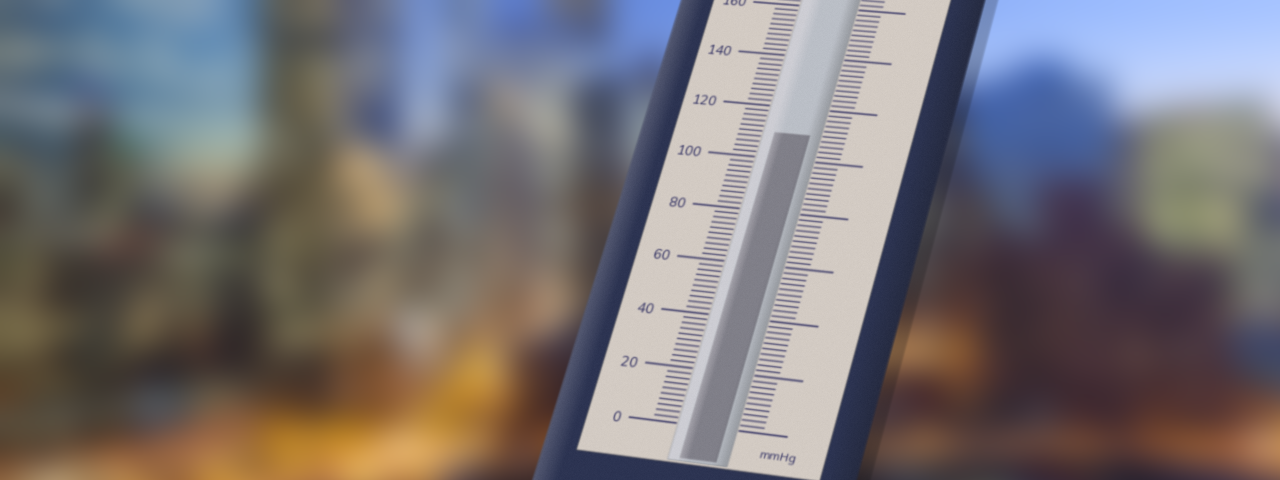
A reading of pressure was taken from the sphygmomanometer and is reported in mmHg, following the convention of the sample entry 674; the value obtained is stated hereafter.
110
